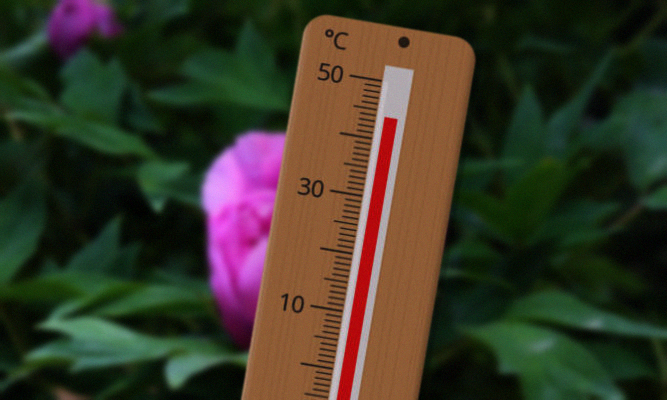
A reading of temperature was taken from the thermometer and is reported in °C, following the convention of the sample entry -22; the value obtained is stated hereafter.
44
